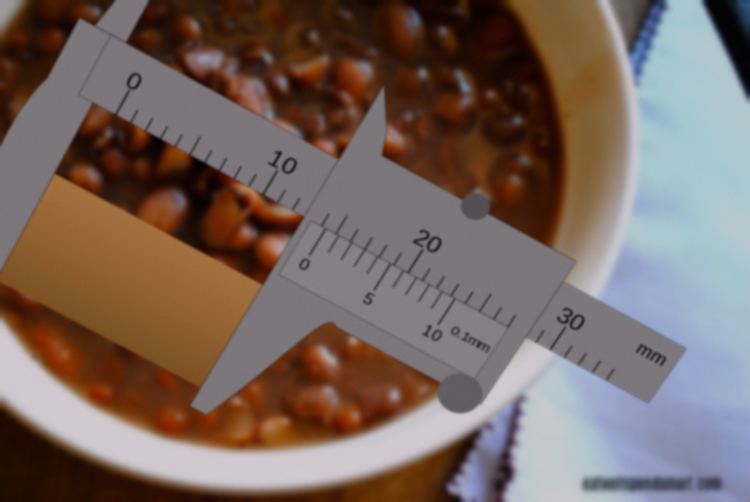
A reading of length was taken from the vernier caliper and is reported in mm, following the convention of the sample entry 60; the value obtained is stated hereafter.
14.3
